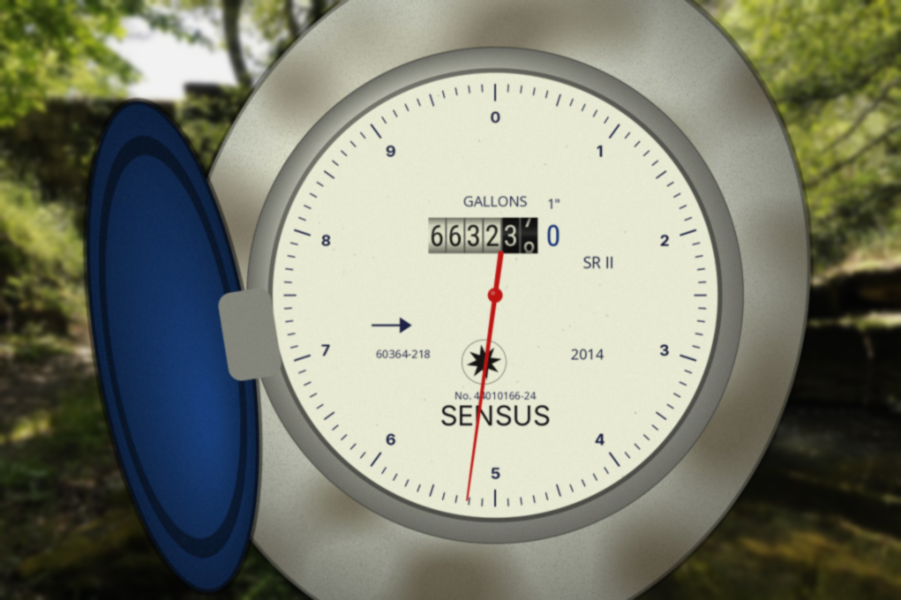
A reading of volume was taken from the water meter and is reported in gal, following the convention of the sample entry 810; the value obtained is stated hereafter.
6632375.2
